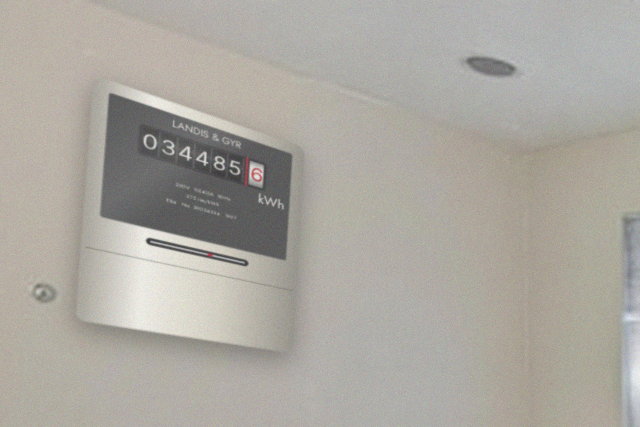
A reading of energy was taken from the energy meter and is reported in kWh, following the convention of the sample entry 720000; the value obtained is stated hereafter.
34485.6
